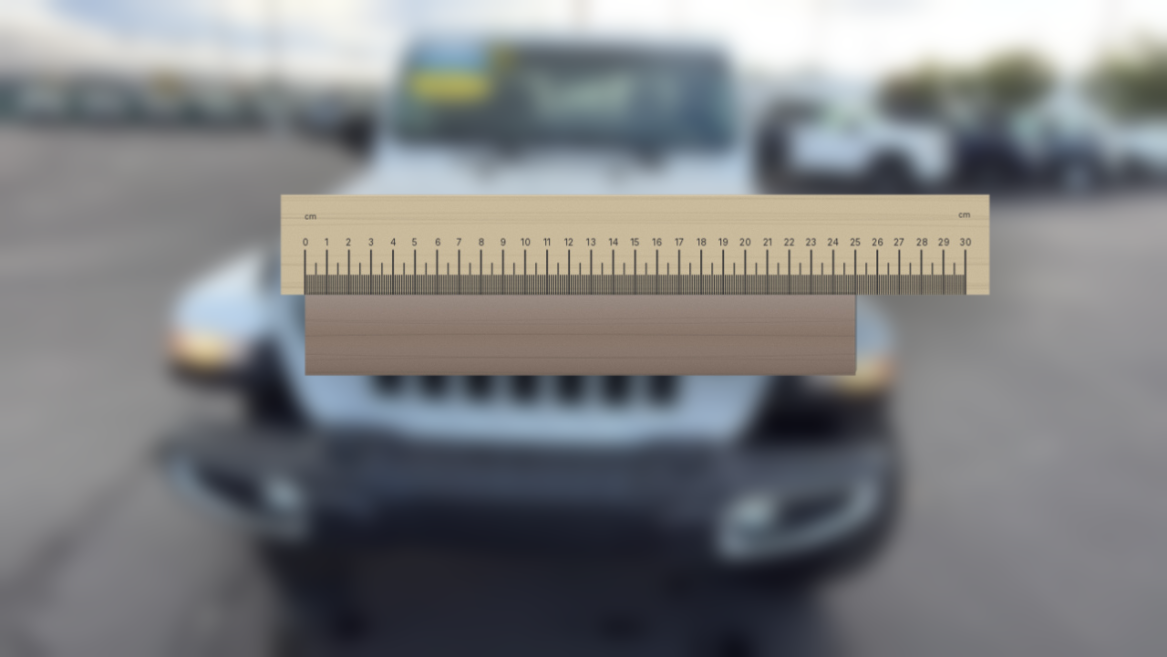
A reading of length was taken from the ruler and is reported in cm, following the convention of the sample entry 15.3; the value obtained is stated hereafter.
25
